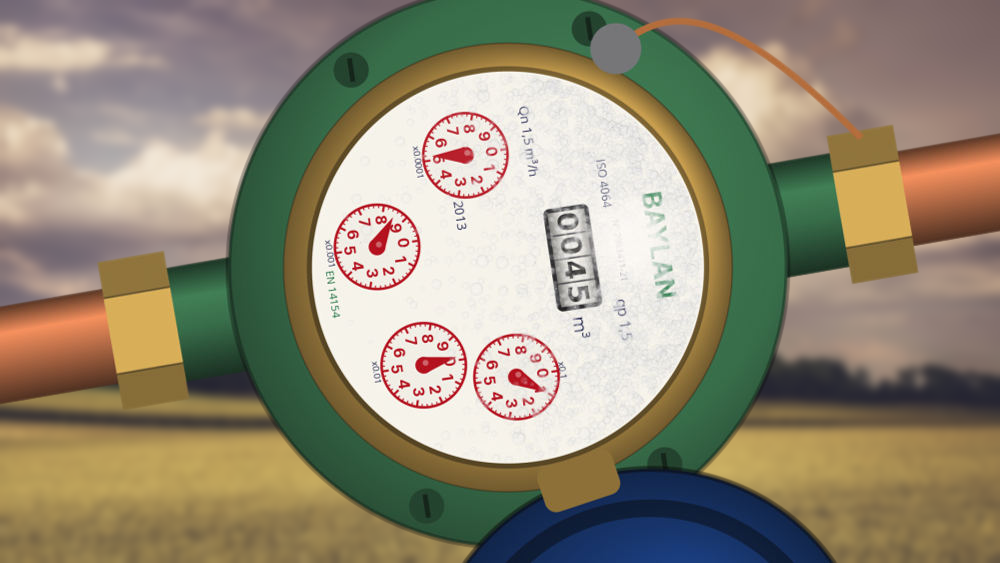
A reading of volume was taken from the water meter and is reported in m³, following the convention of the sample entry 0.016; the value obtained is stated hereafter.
45.0985
